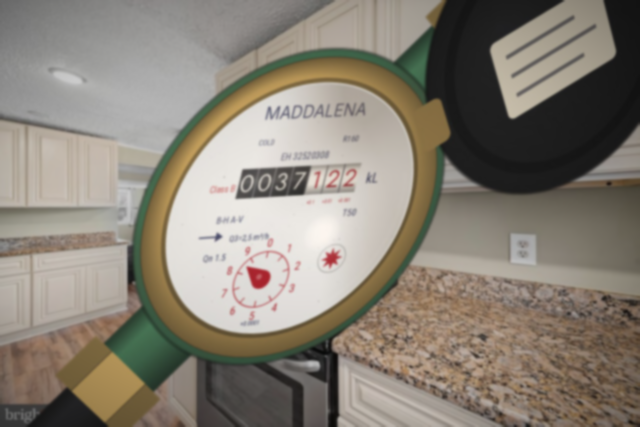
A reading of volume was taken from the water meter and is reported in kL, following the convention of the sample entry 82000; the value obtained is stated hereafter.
37.1228
